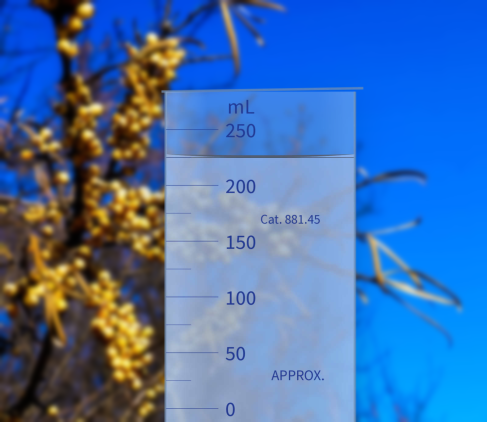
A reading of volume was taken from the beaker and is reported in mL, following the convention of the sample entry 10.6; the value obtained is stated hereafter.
225
